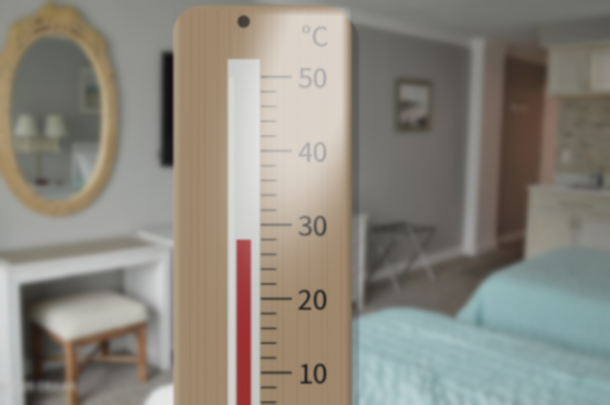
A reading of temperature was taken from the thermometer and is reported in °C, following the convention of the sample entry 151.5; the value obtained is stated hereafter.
28
